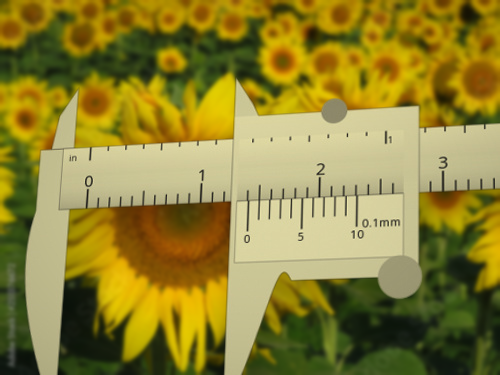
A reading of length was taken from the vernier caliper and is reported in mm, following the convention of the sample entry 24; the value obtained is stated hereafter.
14.1
